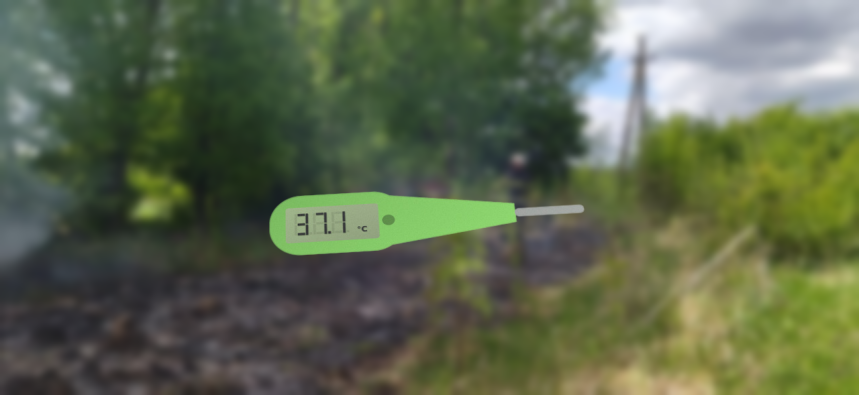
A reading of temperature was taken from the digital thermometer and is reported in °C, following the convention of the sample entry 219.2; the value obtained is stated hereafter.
37.1
